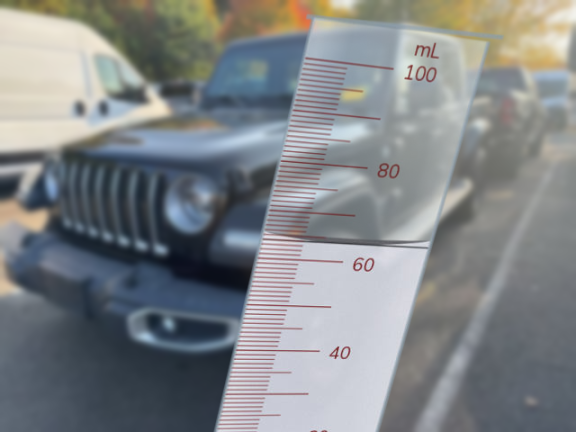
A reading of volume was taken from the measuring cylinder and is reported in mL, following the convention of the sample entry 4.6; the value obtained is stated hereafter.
64
